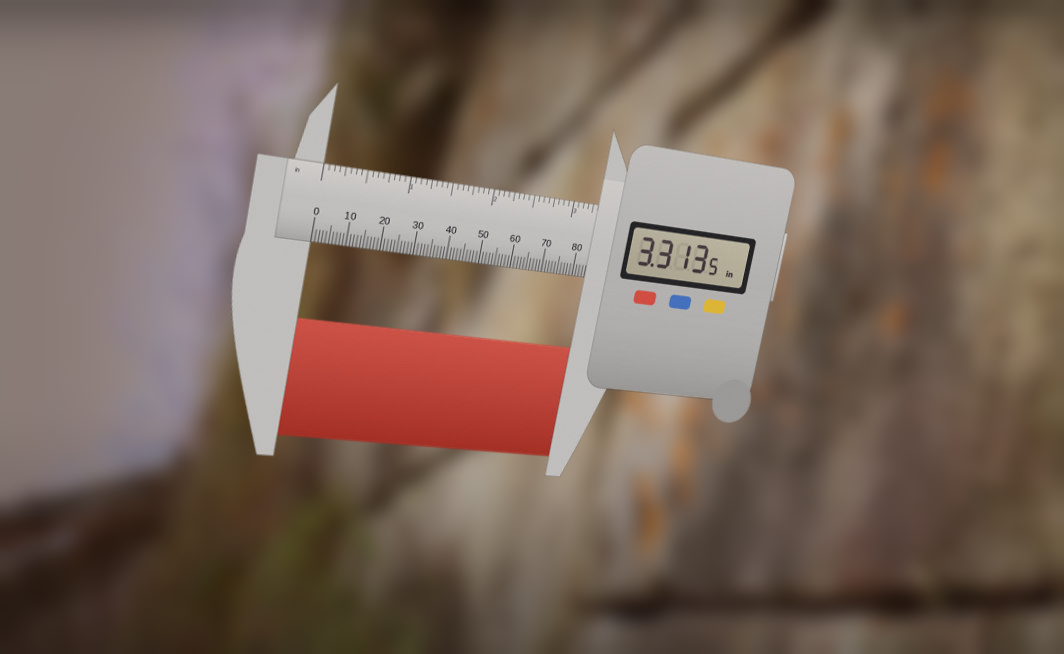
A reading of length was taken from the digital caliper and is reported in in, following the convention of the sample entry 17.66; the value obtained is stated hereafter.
3.3135
